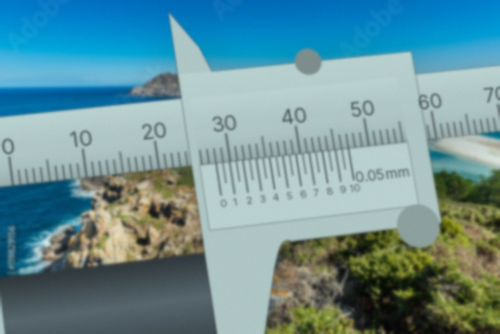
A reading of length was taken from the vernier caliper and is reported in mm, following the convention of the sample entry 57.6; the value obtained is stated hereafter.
28.0
